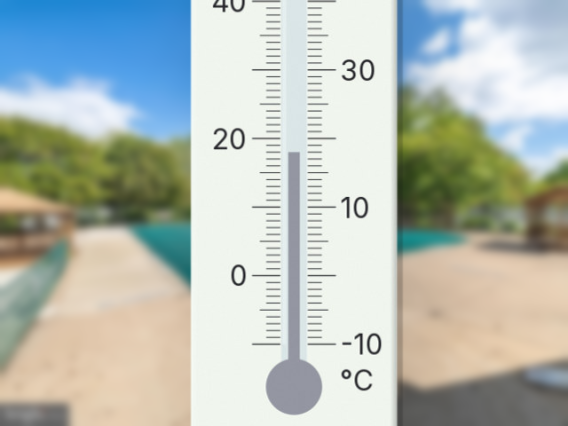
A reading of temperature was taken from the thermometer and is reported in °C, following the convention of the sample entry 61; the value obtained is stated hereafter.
18
